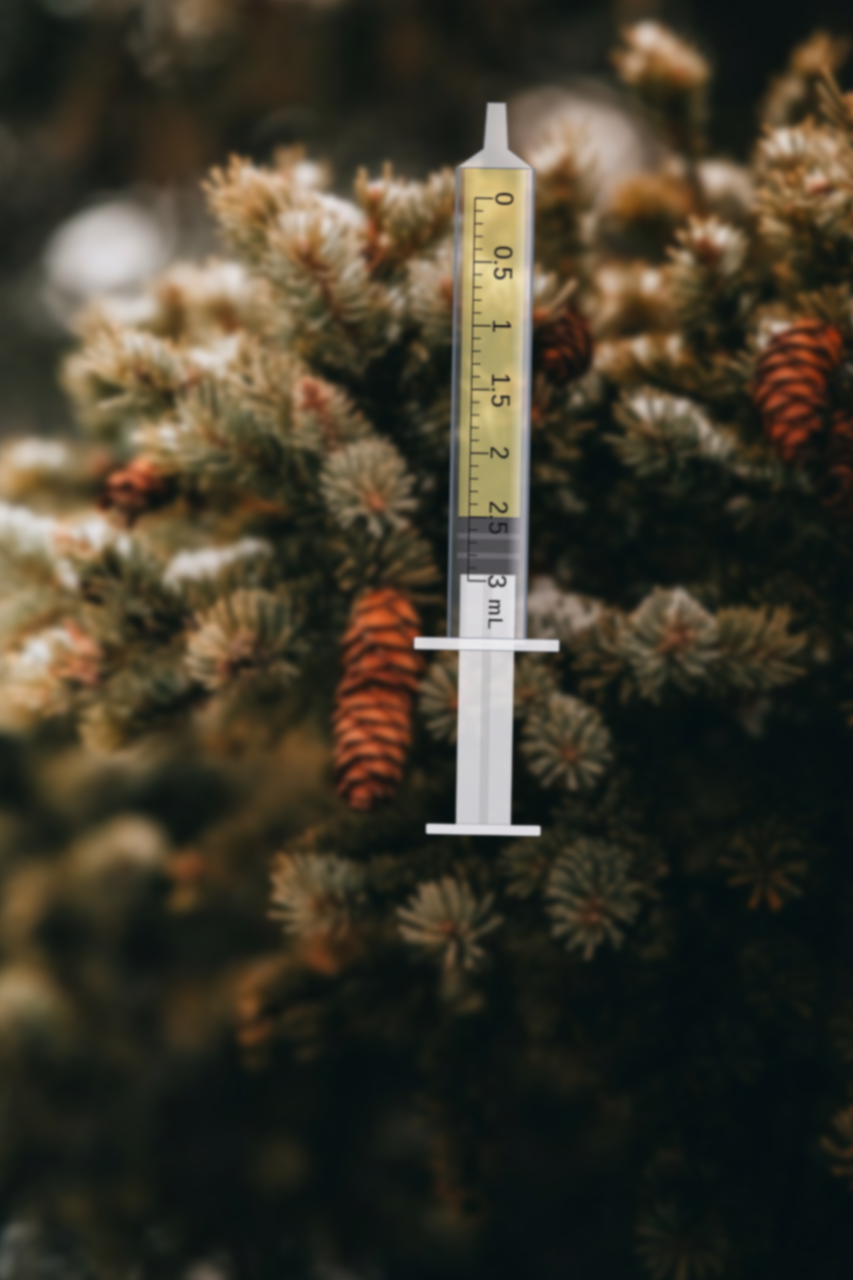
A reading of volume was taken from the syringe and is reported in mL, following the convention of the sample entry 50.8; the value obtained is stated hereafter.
2.5
